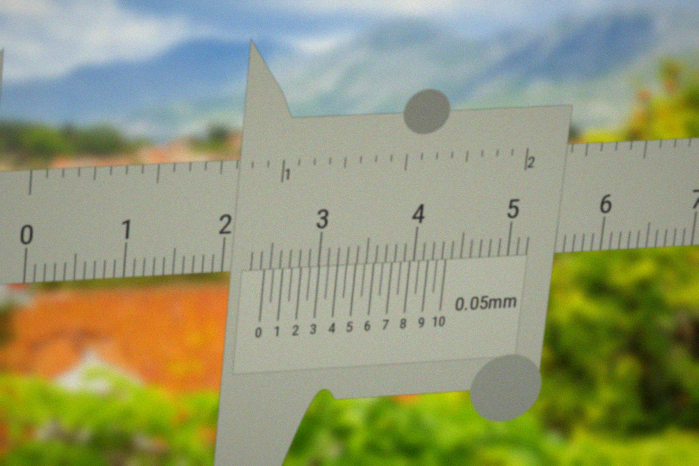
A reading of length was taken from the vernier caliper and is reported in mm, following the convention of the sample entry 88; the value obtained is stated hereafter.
24.4
